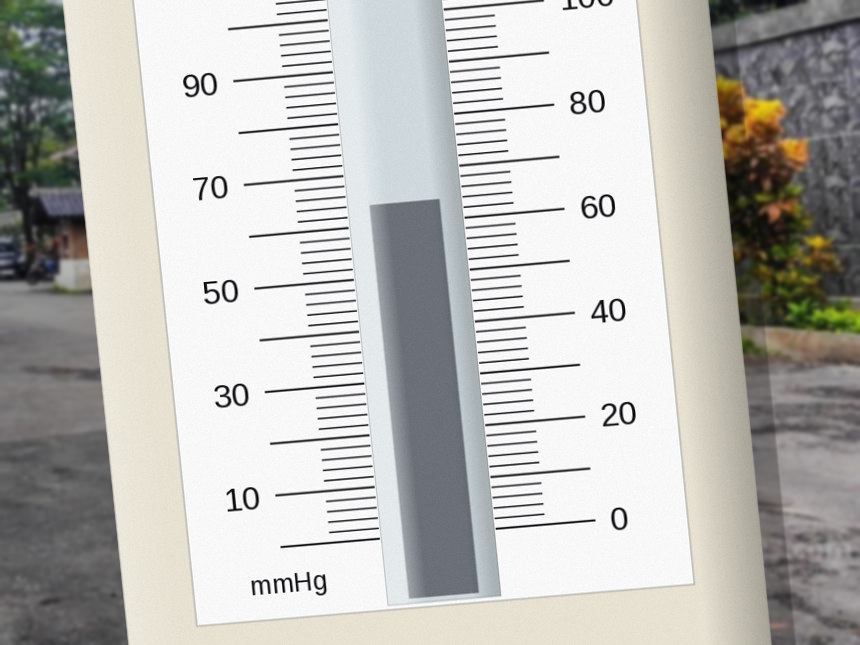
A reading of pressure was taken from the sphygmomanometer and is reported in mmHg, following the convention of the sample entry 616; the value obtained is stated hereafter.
64
